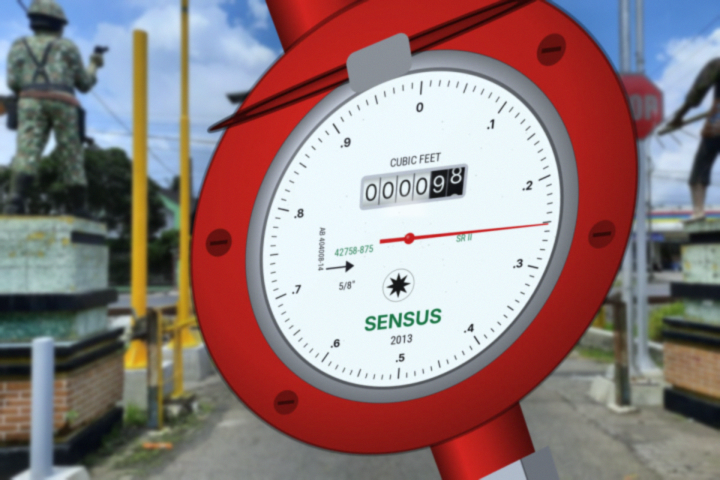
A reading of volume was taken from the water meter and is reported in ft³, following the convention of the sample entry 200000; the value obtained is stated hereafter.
98.25
